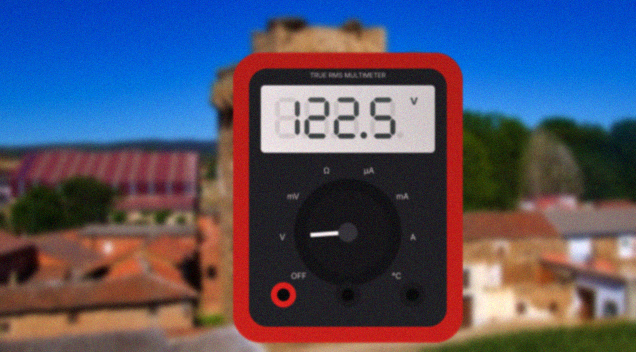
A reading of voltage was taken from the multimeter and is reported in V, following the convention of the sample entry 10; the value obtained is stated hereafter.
122.5
